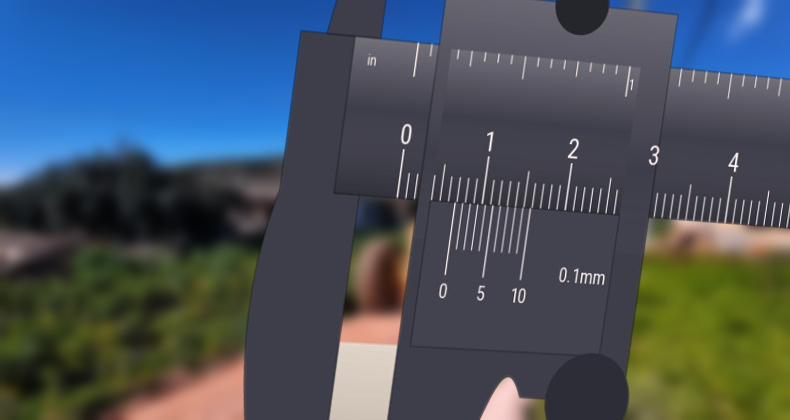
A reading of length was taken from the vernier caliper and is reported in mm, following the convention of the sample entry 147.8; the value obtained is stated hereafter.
6.8
